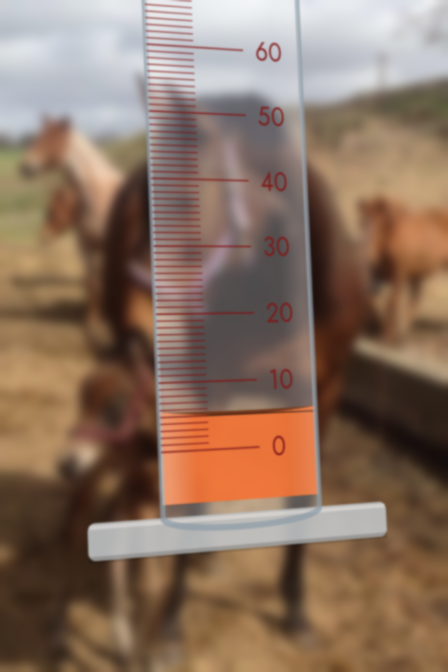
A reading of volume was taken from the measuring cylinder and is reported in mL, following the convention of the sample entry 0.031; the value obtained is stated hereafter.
5
